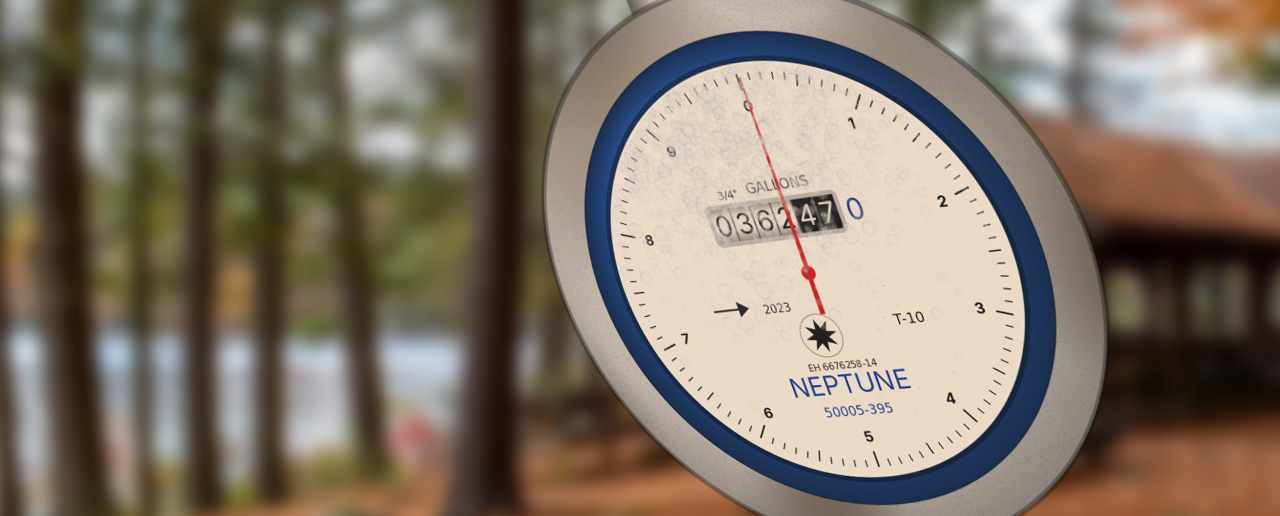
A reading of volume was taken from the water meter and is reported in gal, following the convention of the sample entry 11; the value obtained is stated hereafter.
362470.0
